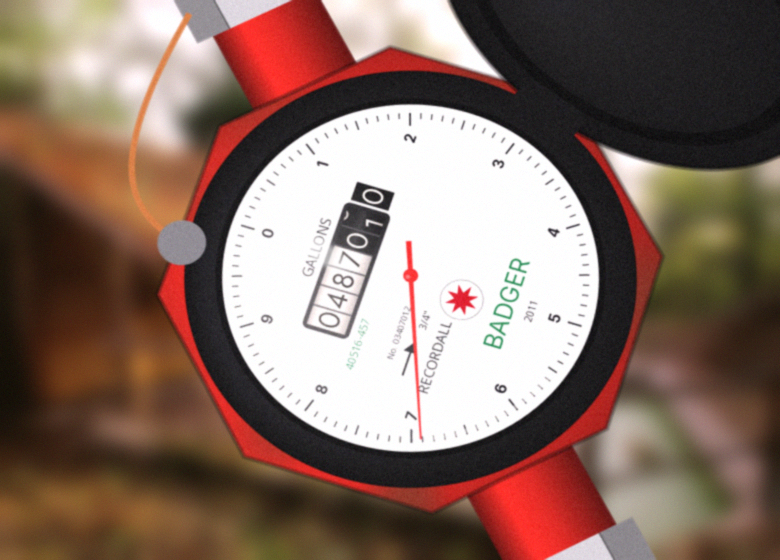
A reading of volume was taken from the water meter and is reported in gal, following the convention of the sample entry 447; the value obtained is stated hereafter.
487006.9
